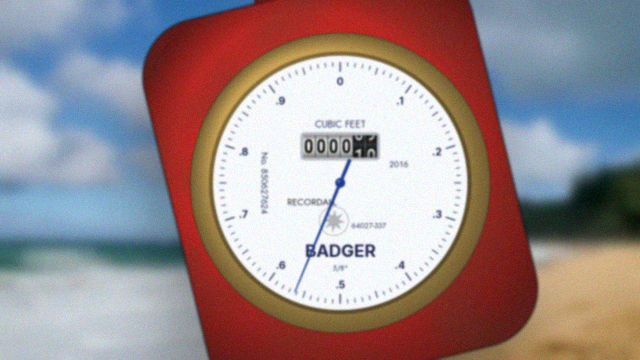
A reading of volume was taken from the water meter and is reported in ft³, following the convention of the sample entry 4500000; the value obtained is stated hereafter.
9.56
